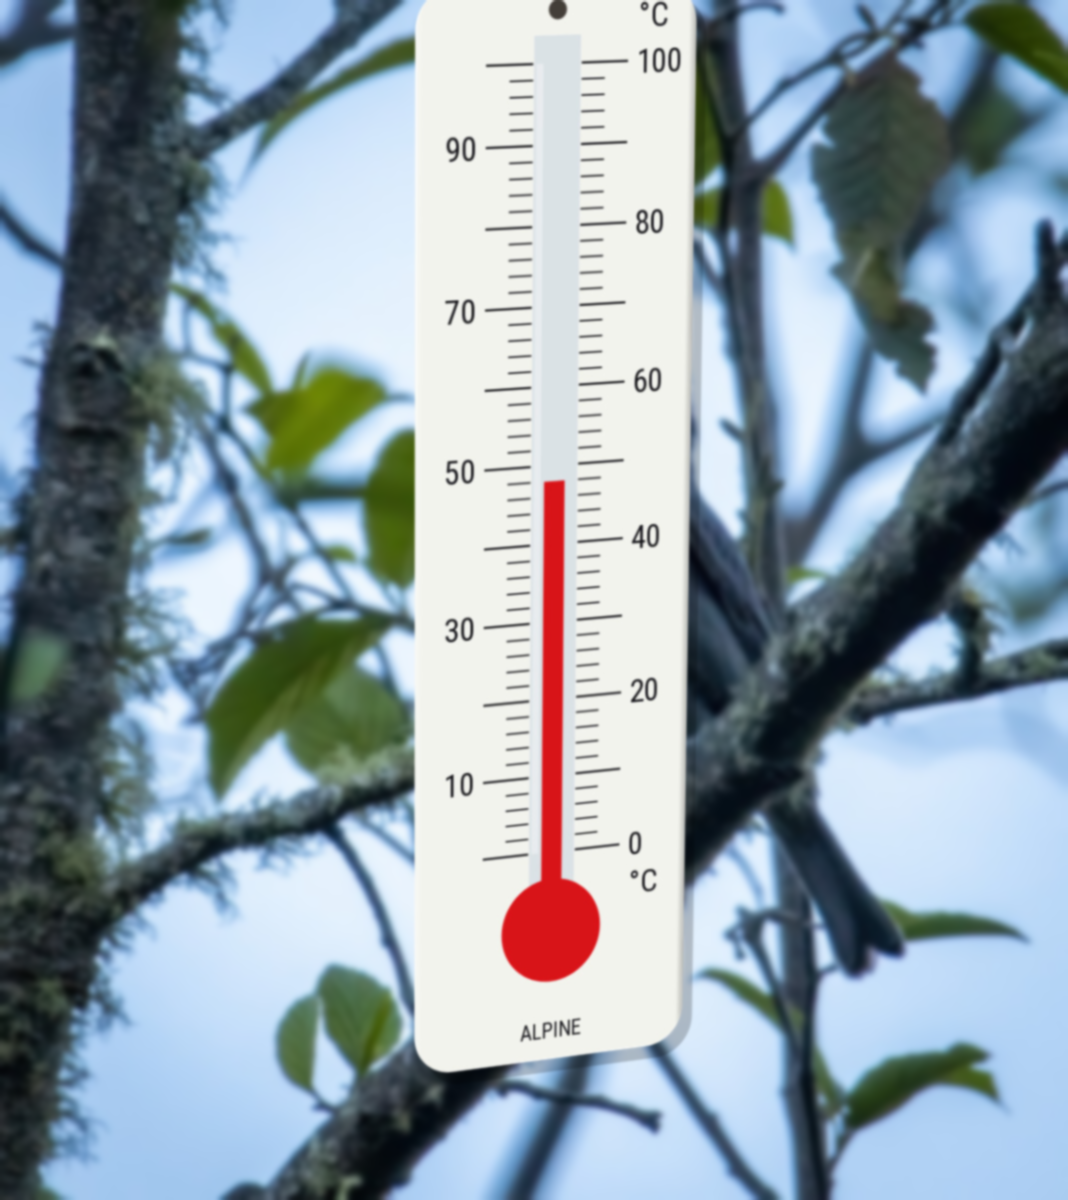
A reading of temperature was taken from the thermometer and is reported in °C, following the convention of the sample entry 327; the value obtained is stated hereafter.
48
